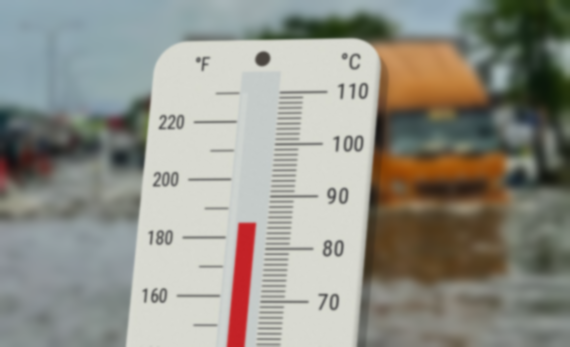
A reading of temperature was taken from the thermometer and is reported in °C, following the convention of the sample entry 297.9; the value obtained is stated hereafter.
85
